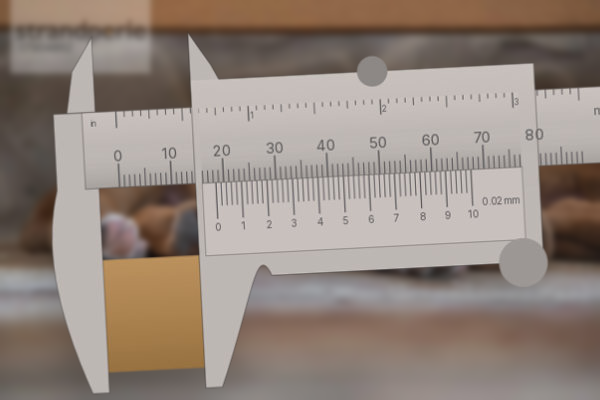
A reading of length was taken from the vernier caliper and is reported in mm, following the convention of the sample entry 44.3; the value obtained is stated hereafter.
18.5
